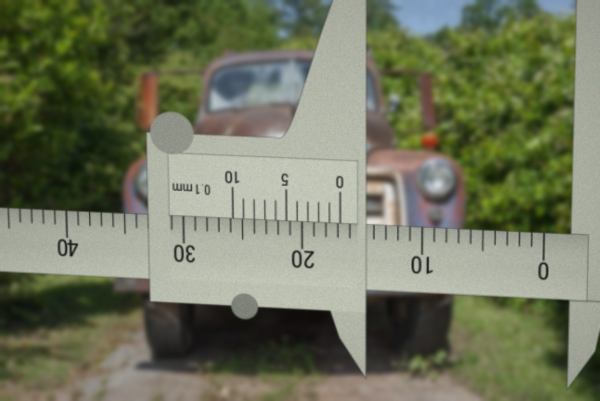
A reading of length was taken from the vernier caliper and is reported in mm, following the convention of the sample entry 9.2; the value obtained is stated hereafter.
16.8
